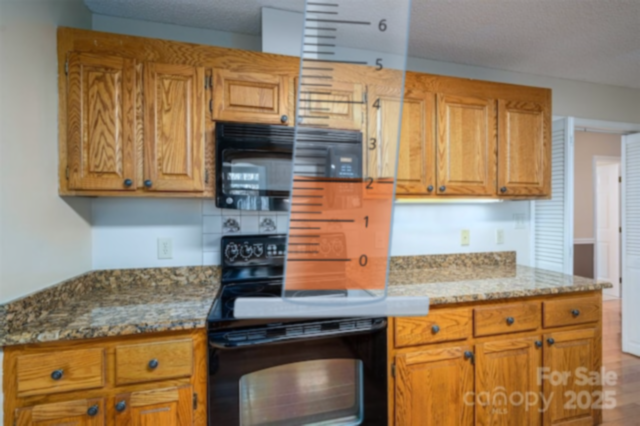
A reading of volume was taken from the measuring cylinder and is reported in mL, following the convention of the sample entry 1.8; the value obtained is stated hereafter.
2
